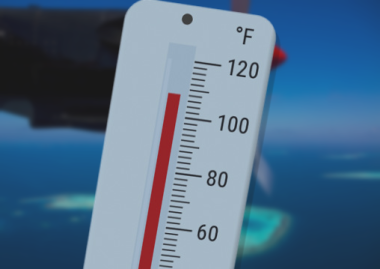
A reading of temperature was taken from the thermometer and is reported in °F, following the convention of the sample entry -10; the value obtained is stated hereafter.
108
